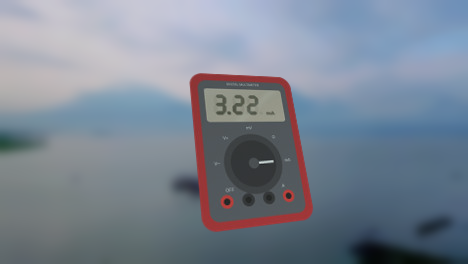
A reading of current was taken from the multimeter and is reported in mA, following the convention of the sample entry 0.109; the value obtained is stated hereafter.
3.22
